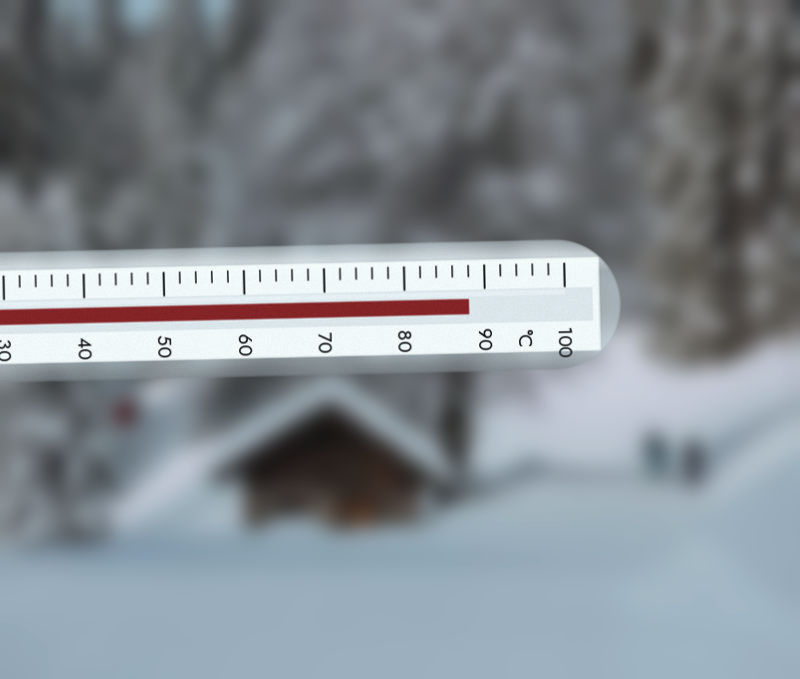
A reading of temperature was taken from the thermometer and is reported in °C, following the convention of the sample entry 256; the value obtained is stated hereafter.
88
